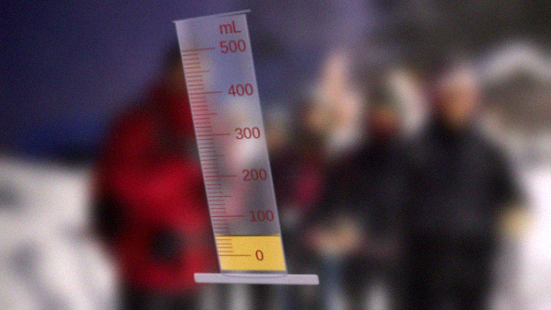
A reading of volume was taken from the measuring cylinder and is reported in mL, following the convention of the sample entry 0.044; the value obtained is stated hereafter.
50
